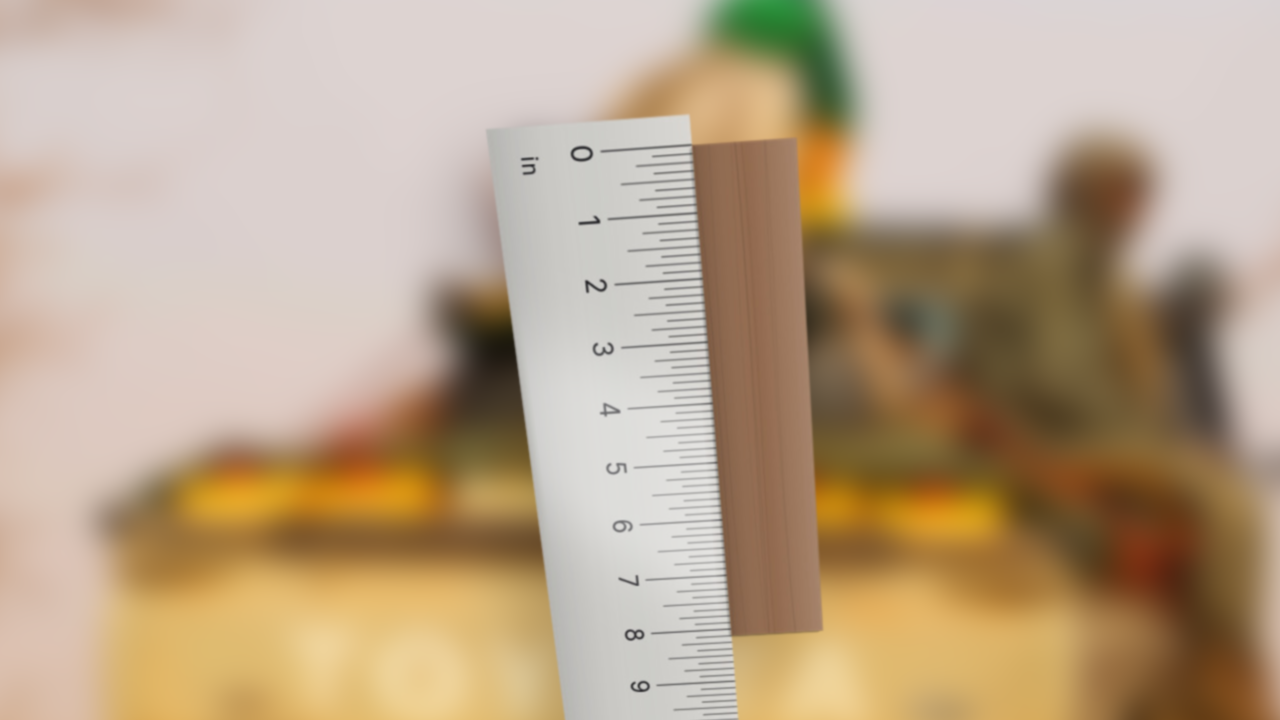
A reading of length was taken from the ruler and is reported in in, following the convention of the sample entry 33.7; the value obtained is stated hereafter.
8.125
